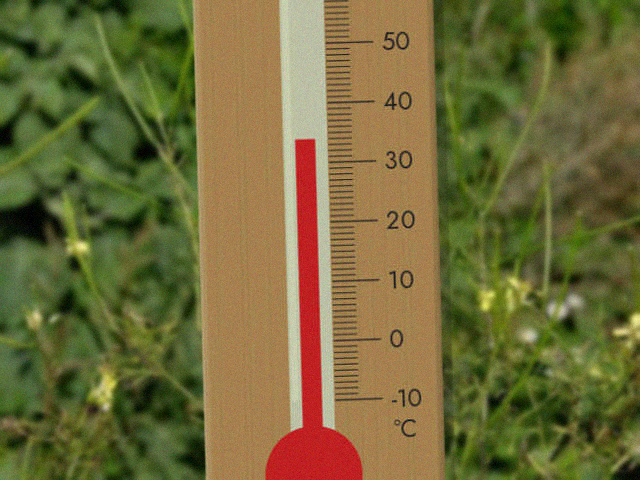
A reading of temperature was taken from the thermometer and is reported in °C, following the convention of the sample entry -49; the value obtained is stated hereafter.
34
